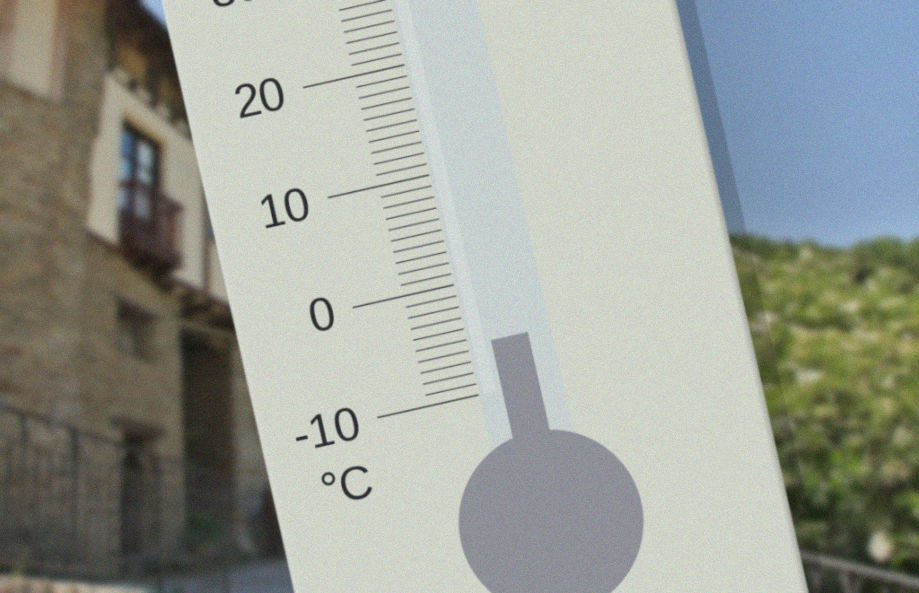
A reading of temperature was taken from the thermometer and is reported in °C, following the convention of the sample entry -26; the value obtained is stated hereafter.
-5.5
